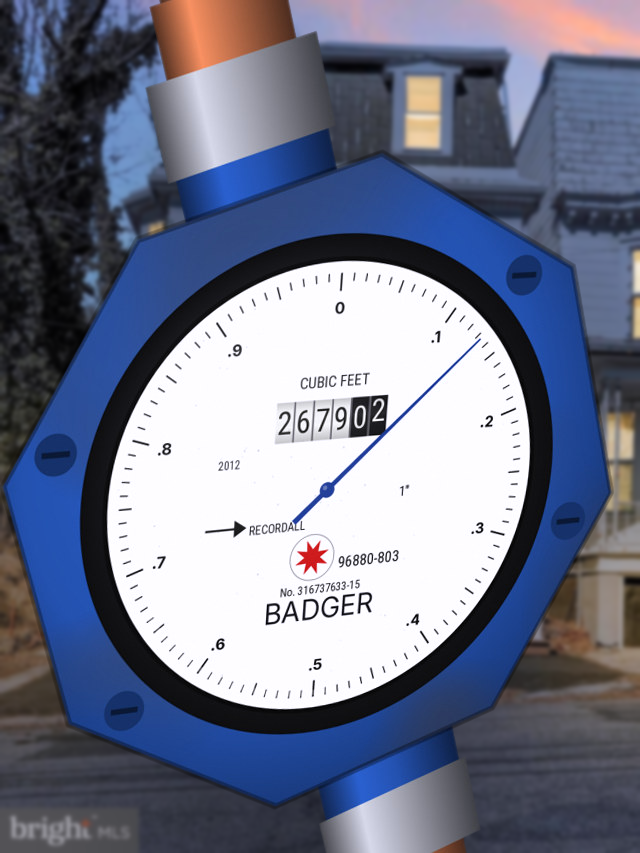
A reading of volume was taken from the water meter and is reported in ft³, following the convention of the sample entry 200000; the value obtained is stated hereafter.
267902.13
